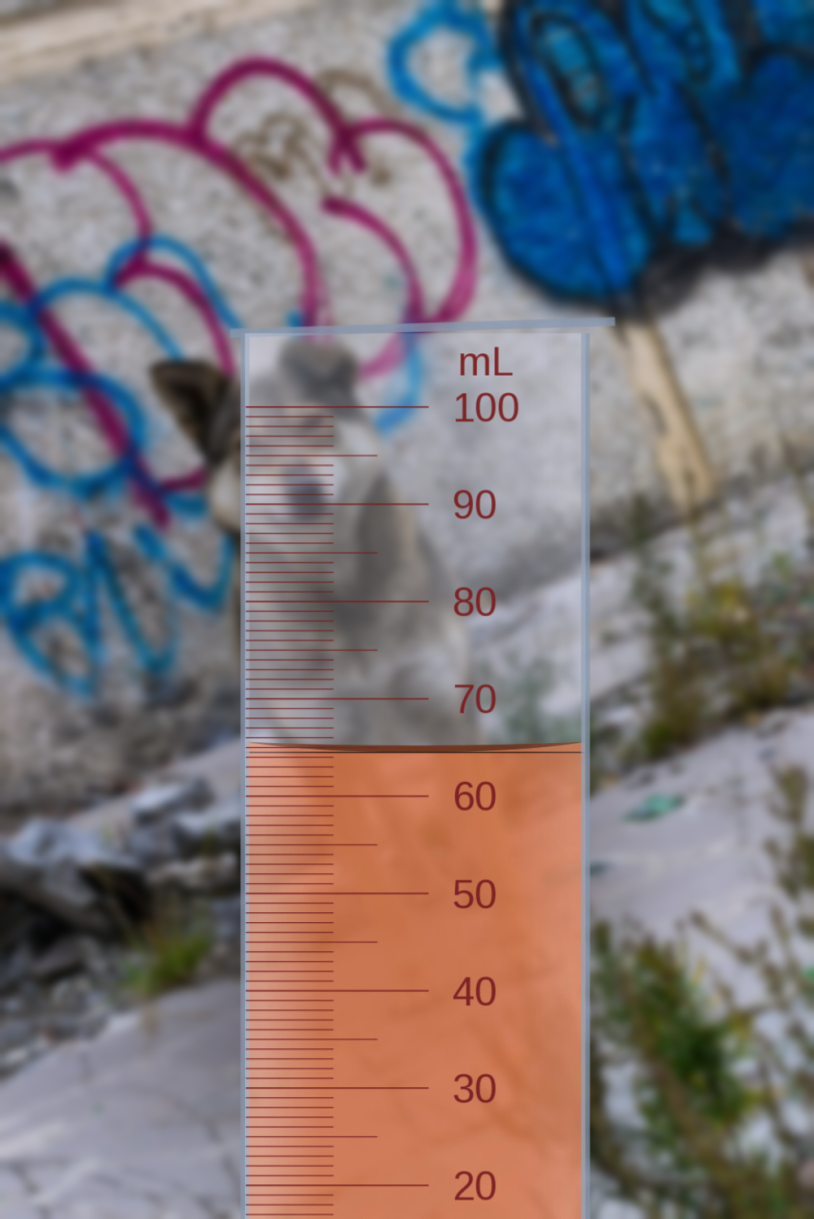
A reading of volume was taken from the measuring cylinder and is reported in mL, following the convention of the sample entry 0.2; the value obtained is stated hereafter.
64.5
